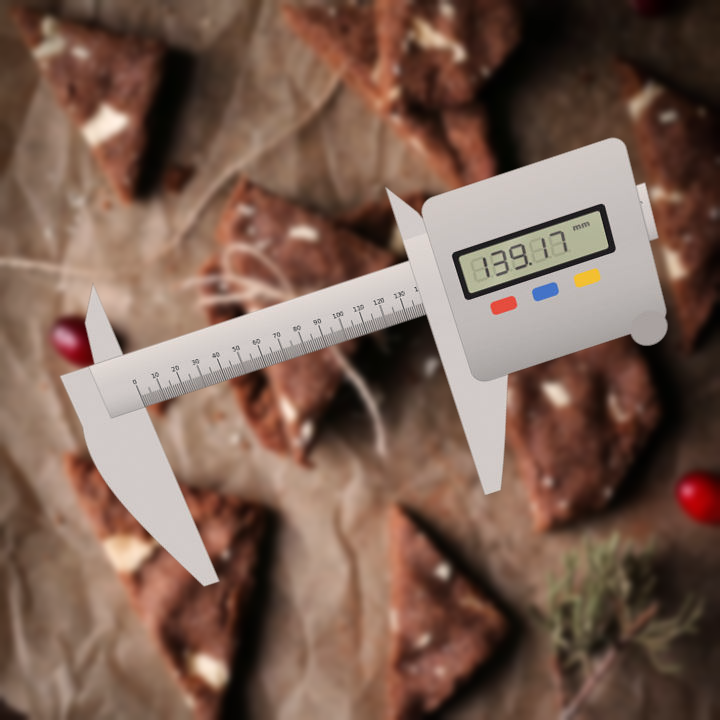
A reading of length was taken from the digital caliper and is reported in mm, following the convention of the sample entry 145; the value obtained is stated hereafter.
139.17
